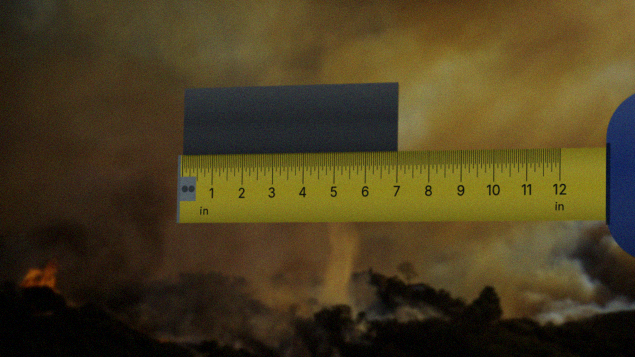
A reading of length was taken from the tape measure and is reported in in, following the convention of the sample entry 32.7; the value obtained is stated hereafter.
7
